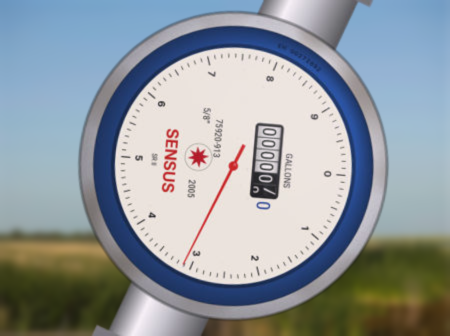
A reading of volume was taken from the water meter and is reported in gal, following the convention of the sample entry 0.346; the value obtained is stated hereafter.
73.1
